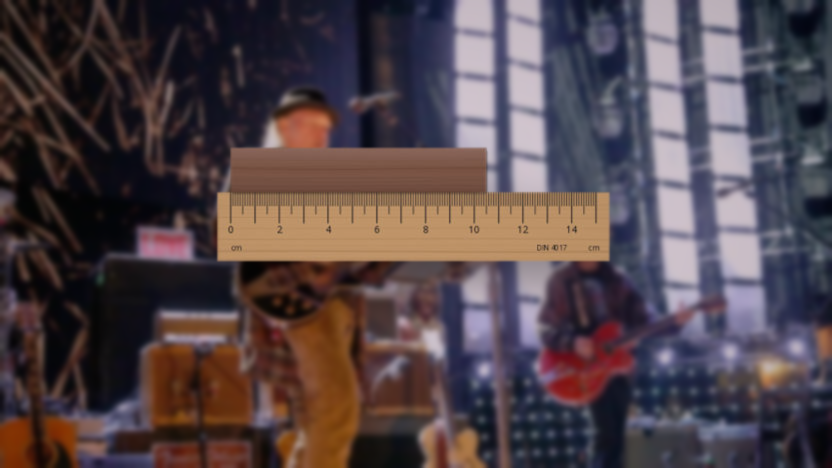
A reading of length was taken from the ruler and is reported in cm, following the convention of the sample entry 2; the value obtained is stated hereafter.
10.5
